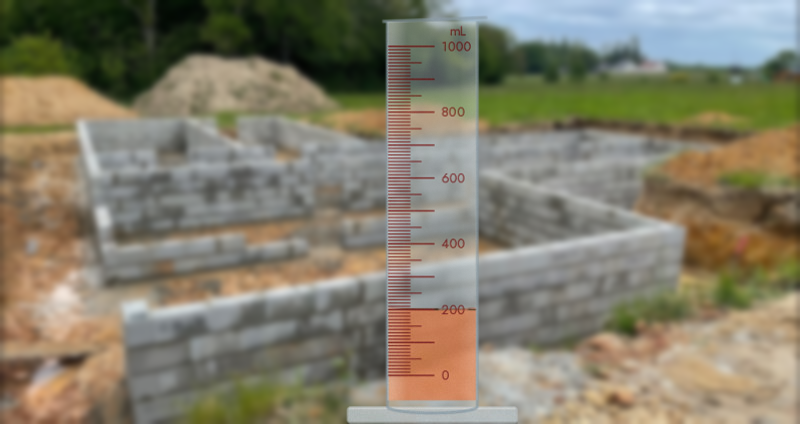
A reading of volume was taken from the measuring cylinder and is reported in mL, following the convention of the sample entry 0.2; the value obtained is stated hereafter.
200
